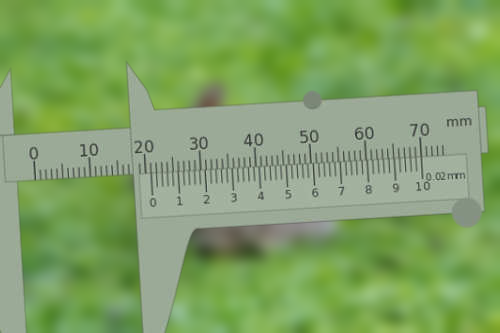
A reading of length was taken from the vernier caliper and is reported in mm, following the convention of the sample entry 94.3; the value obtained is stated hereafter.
21.0
